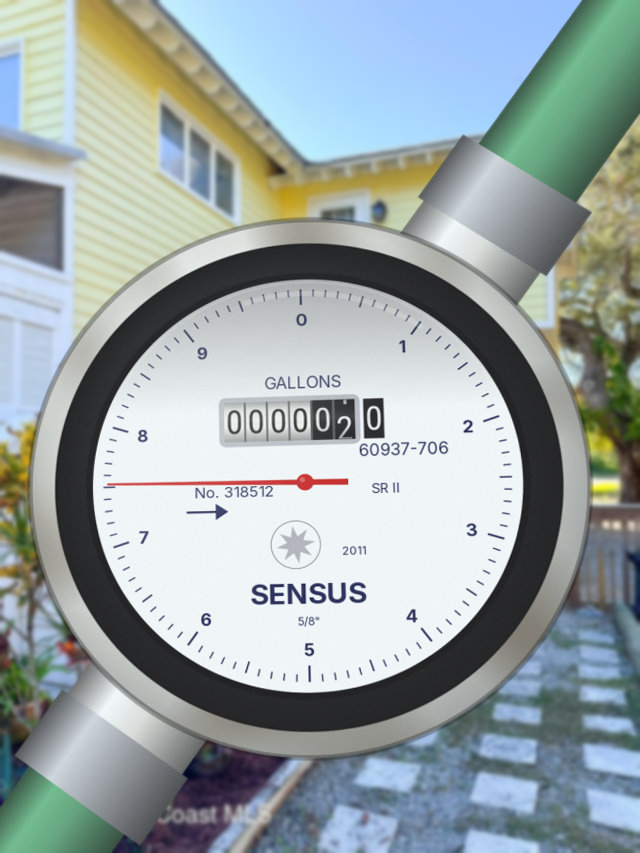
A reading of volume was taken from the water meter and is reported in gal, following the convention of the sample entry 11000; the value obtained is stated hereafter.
17.5
